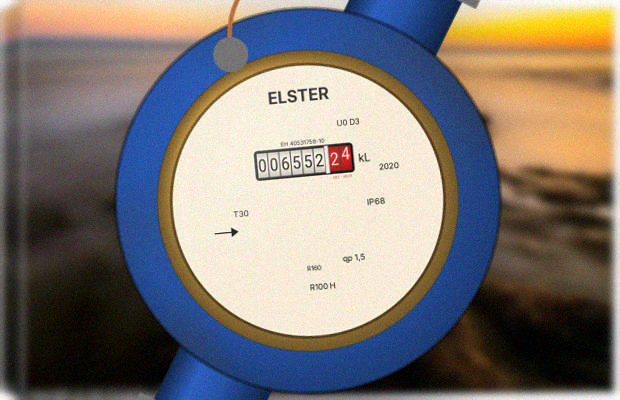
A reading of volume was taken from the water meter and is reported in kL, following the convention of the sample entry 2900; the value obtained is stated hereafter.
6552.24
